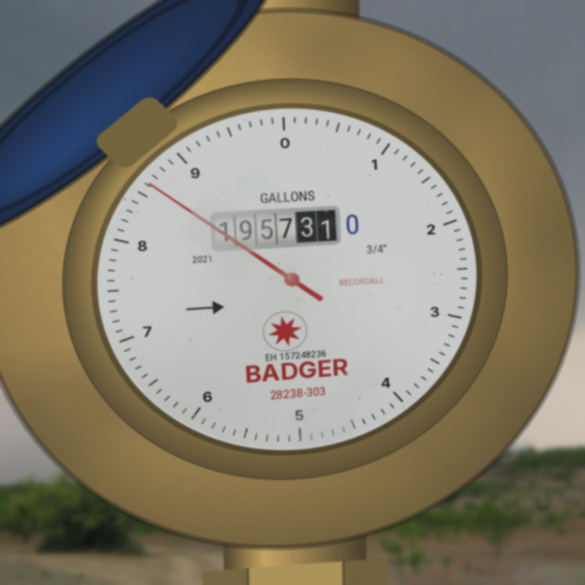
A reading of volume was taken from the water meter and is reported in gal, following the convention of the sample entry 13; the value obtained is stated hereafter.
1957308.6
